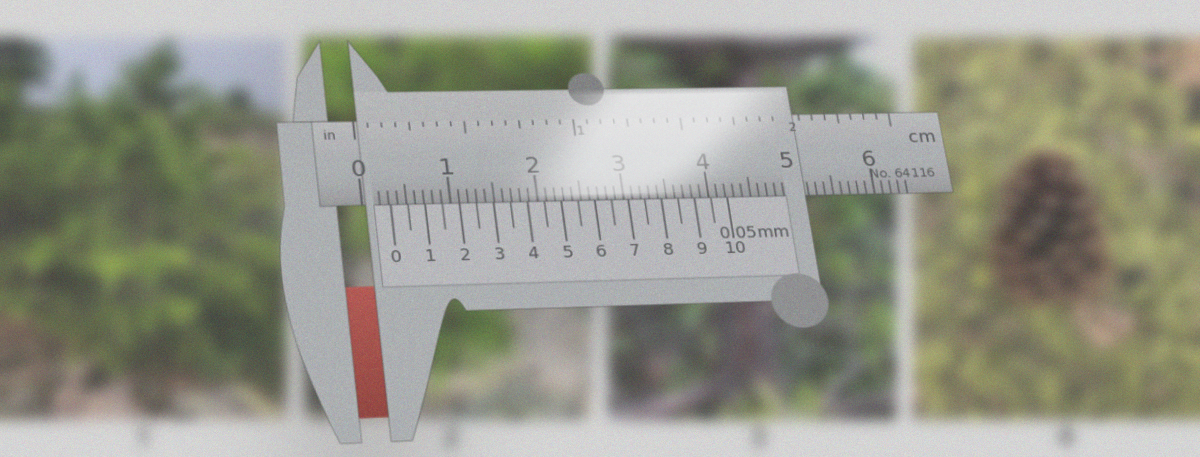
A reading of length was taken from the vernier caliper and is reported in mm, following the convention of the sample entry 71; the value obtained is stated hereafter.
3.2
